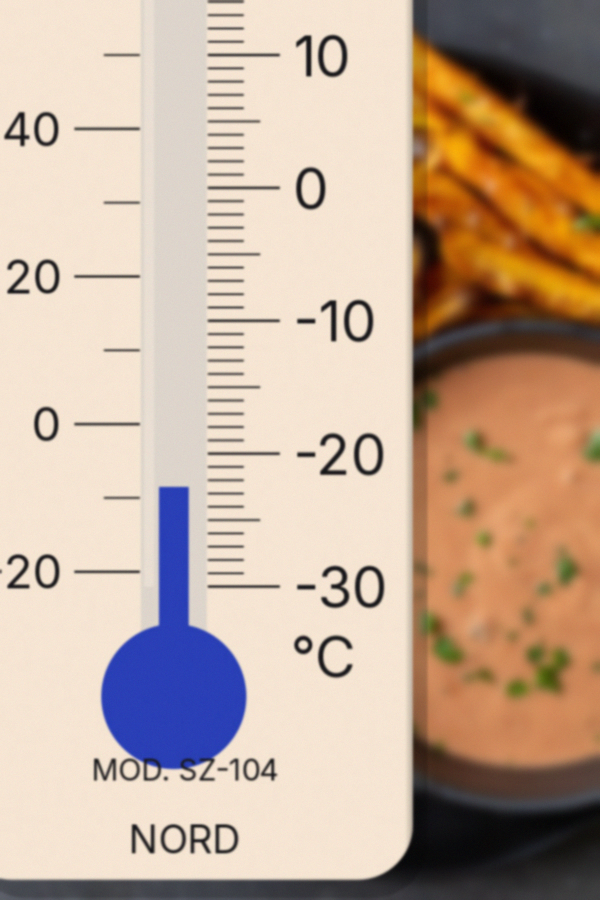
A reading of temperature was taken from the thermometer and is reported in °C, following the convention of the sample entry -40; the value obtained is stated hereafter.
-22.5
